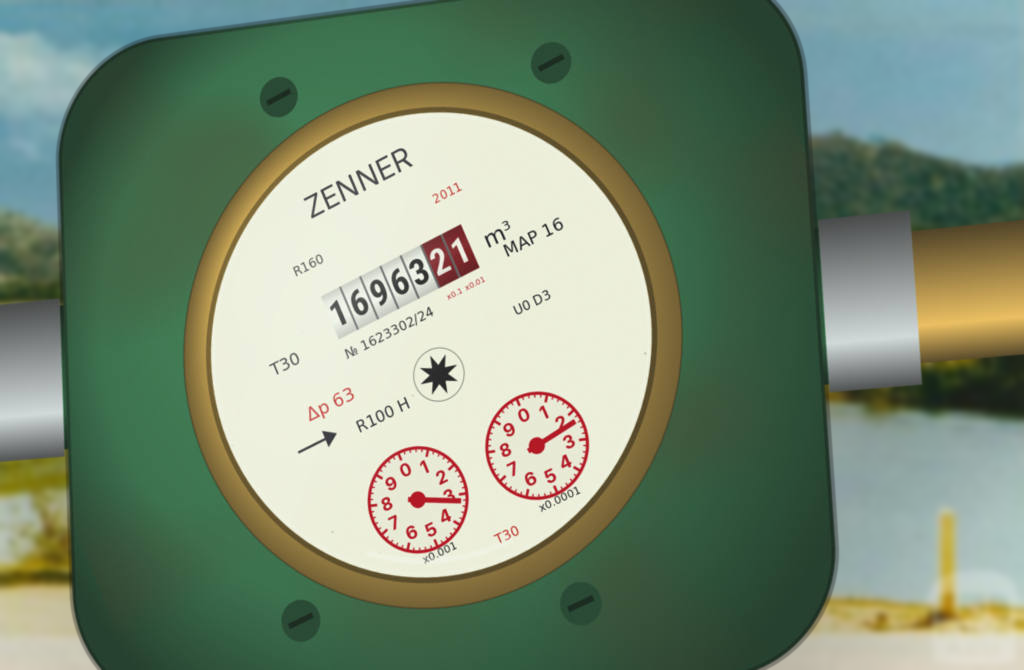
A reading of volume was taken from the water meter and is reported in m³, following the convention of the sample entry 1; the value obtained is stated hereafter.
16963.2132
